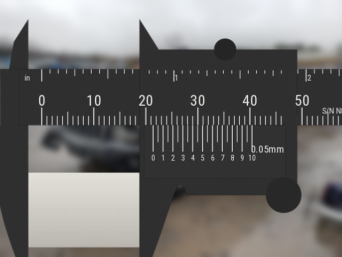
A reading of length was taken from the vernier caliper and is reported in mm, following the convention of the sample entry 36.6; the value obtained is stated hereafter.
21.4
